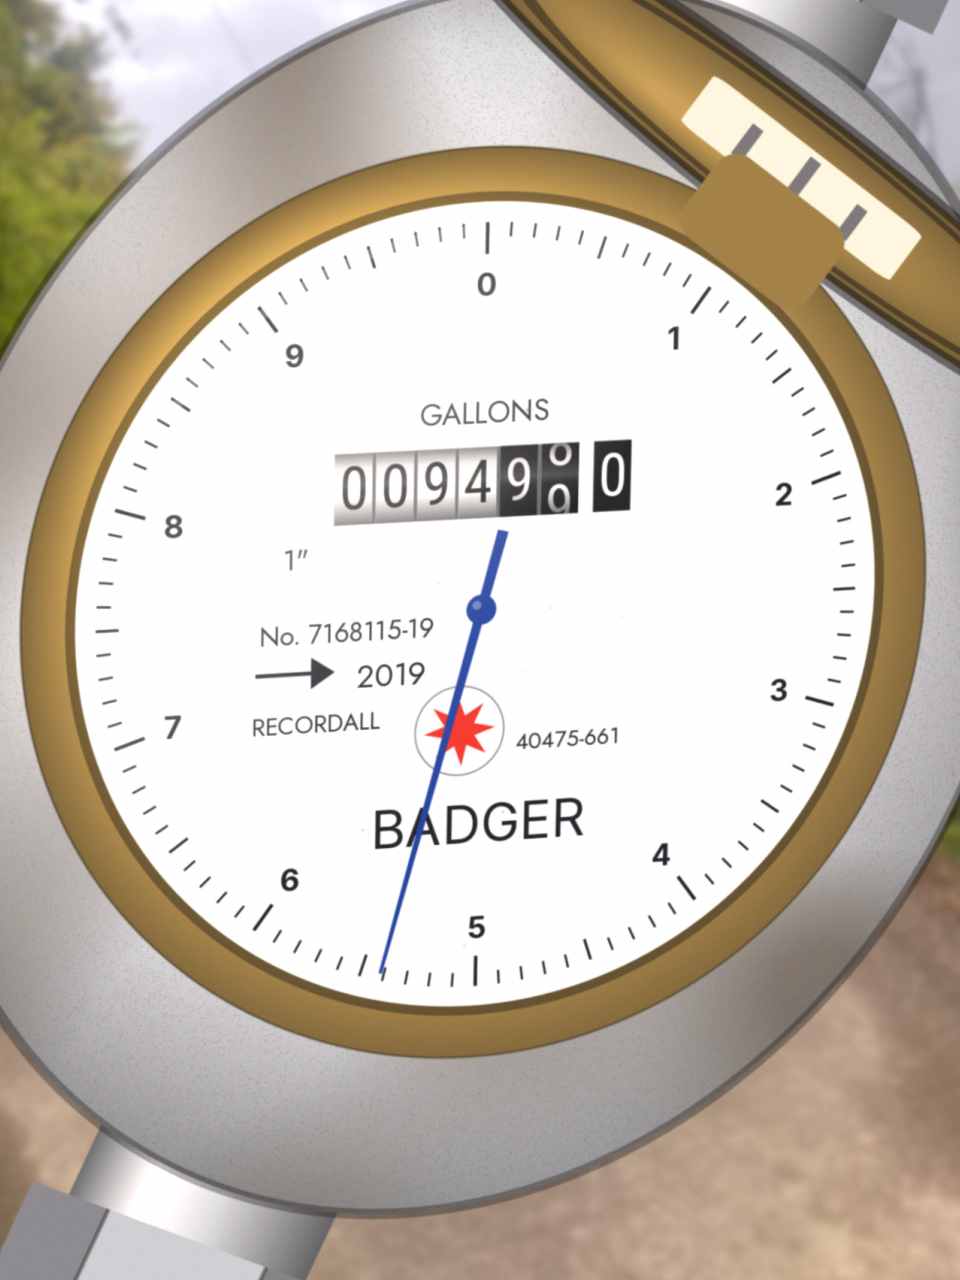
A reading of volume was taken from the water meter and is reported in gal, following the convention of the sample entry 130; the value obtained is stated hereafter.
94985.4
